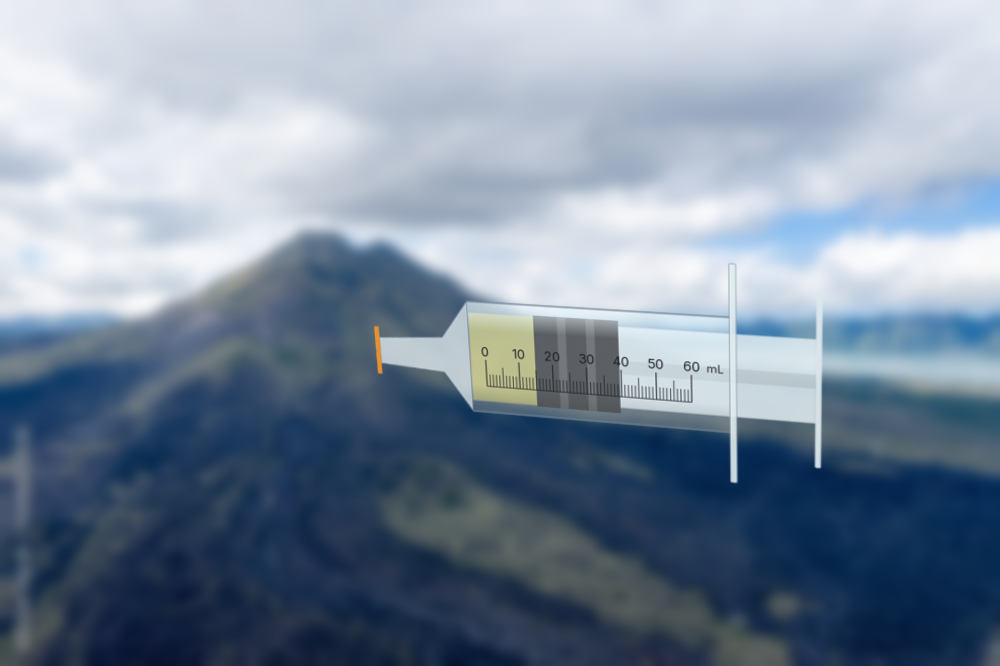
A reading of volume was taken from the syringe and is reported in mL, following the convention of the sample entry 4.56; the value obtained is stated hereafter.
15
